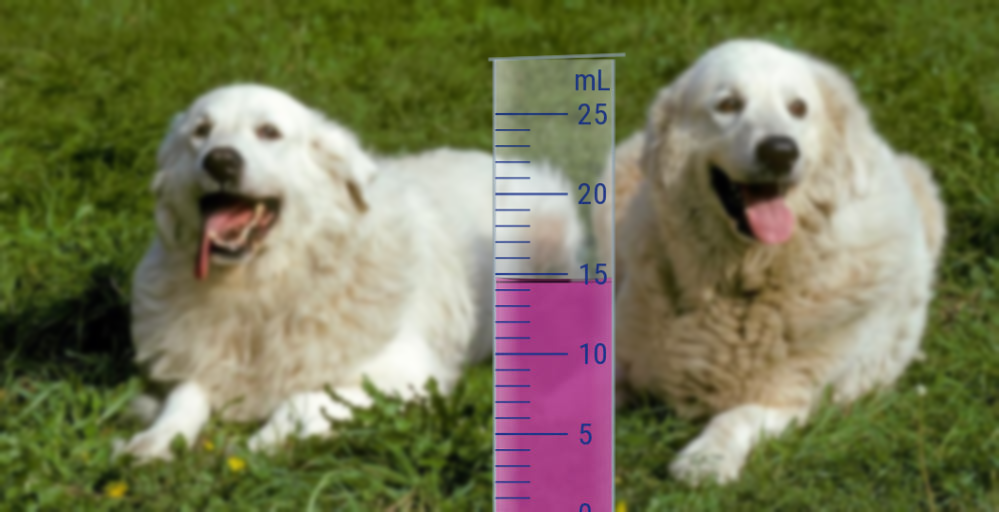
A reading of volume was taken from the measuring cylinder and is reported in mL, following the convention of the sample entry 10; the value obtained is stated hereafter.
14.5
